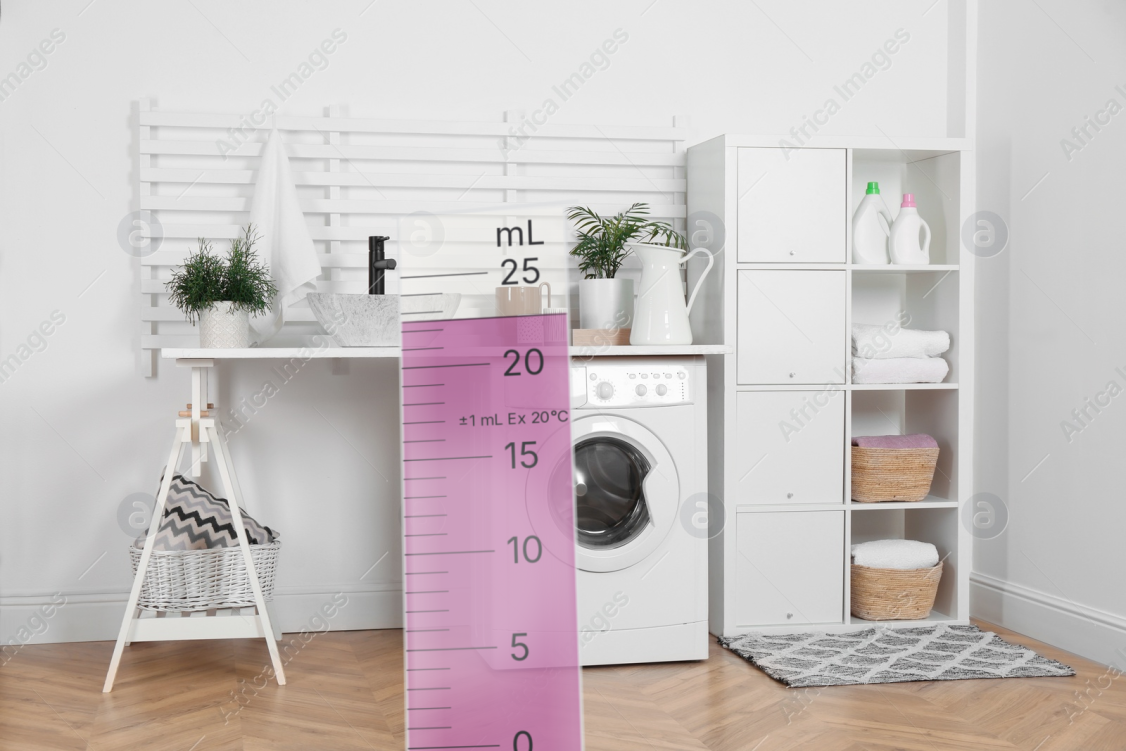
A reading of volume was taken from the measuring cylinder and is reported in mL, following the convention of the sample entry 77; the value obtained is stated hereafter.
22.5
